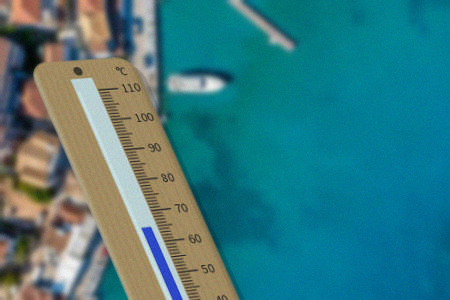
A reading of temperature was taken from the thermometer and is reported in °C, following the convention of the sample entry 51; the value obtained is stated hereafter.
65
